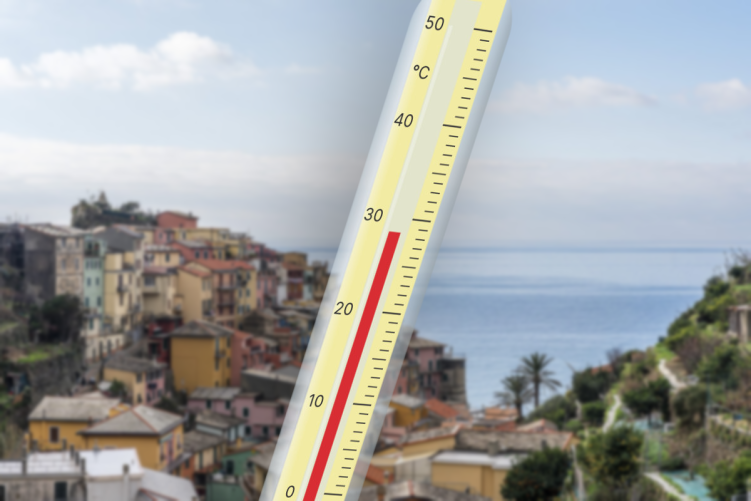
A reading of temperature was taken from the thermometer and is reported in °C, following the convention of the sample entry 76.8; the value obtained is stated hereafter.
28.5
